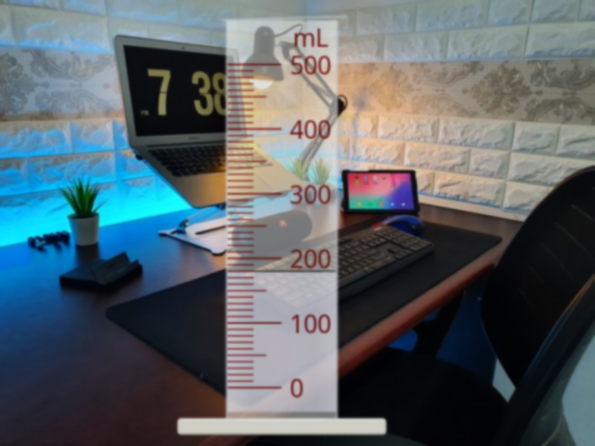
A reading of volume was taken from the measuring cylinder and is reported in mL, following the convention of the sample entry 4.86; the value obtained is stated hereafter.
180
